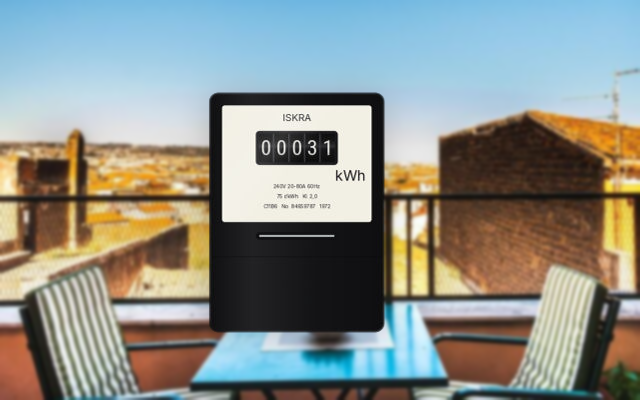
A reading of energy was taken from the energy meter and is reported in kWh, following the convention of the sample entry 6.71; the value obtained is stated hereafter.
31
